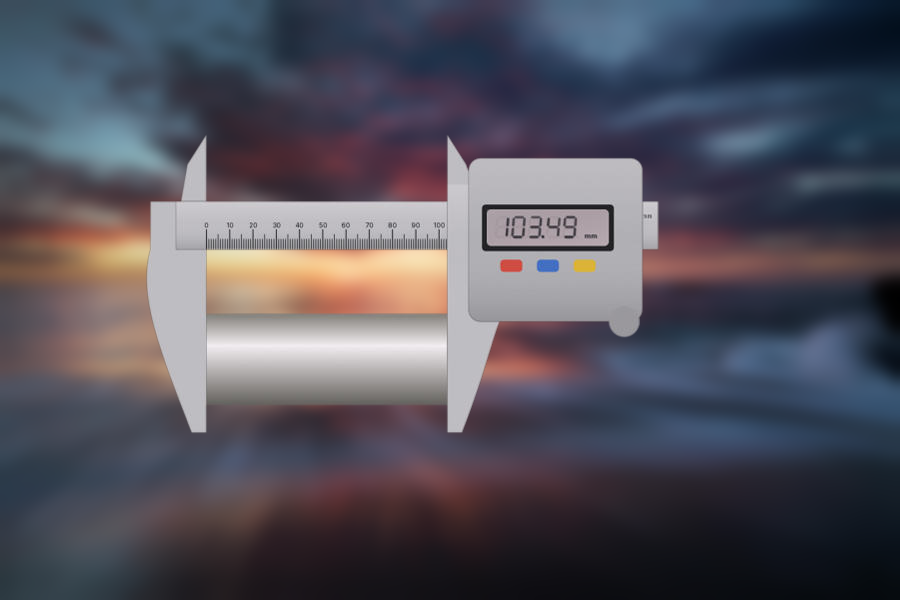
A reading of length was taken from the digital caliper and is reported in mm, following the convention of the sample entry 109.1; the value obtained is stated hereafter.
103.49
